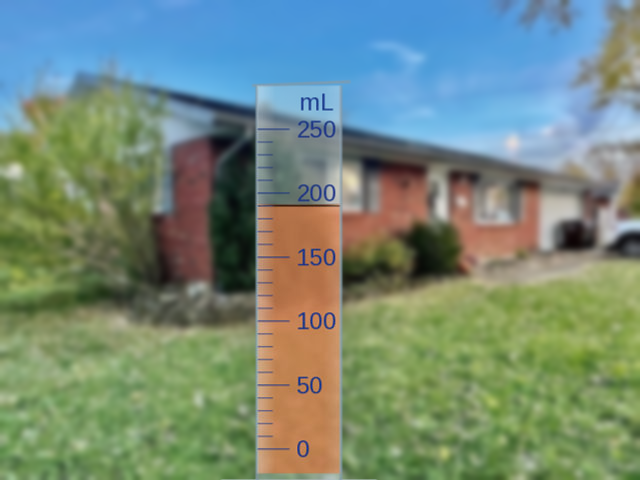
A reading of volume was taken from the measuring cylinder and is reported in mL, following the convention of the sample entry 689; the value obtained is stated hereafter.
190
